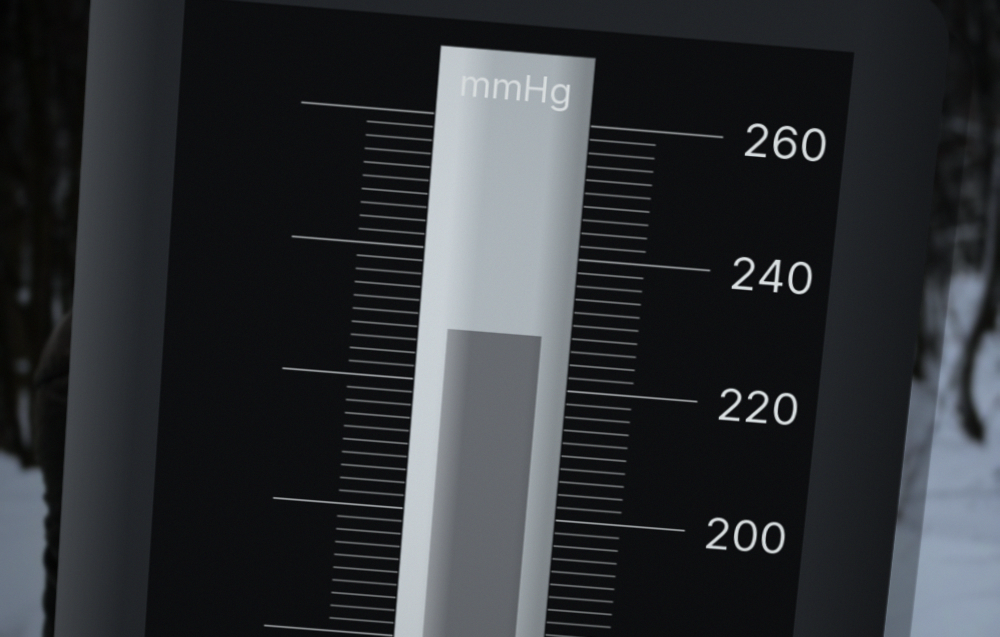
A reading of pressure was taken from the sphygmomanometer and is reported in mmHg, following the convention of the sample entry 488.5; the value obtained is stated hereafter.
228
